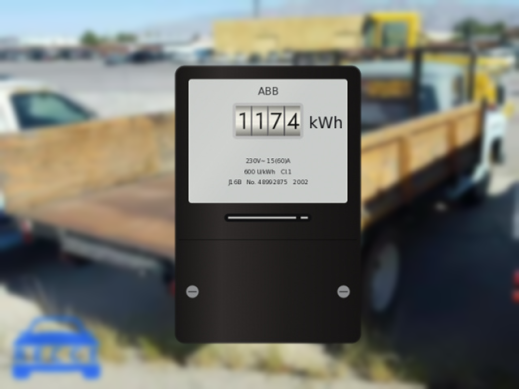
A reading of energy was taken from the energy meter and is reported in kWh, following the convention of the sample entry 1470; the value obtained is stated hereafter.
1174
